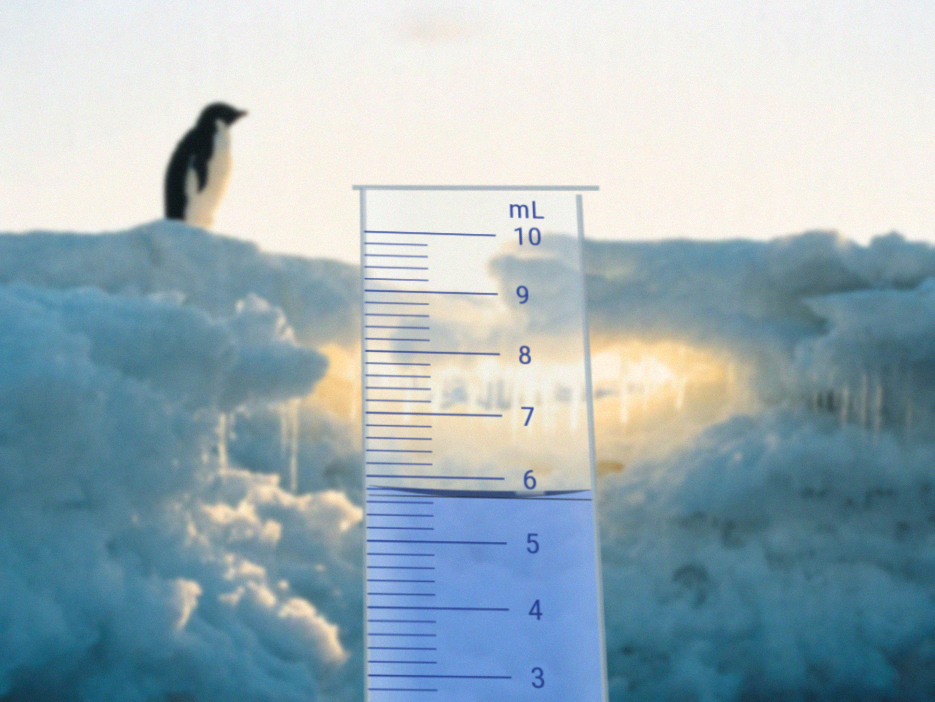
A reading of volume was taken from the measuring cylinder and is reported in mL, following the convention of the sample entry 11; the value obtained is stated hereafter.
5.7
